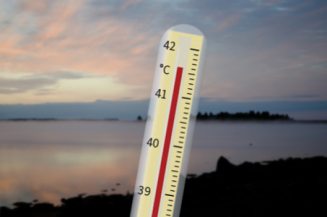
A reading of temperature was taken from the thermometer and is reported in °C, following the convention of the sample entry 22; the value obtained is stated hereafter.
41.6
